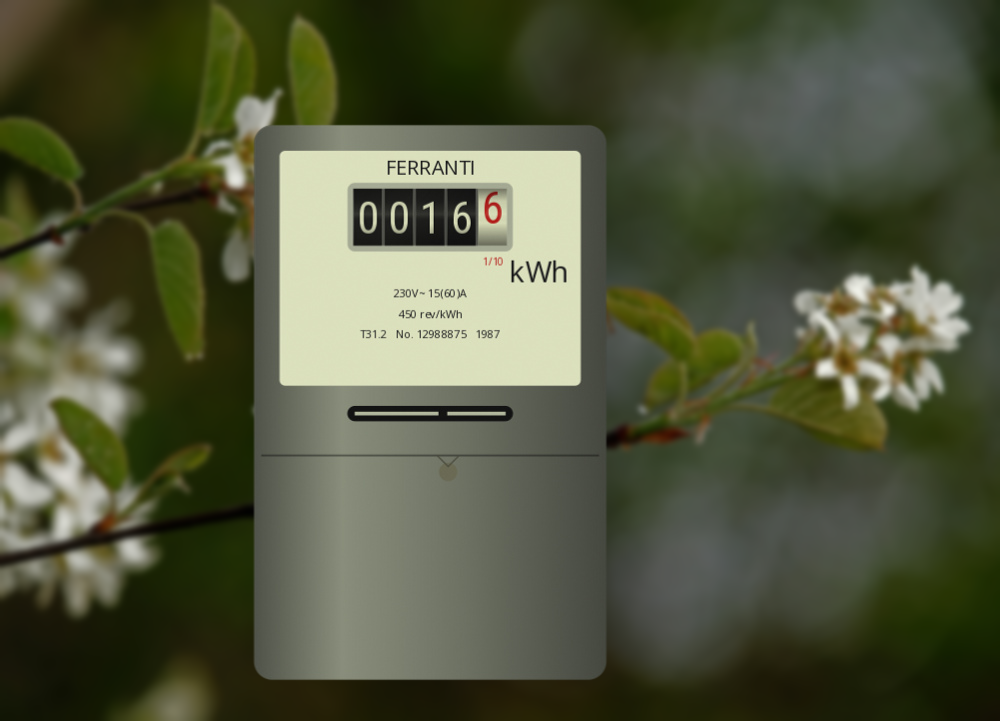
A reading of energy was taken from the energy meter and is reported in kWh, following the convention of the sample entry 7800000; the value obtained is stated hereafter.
16.6
